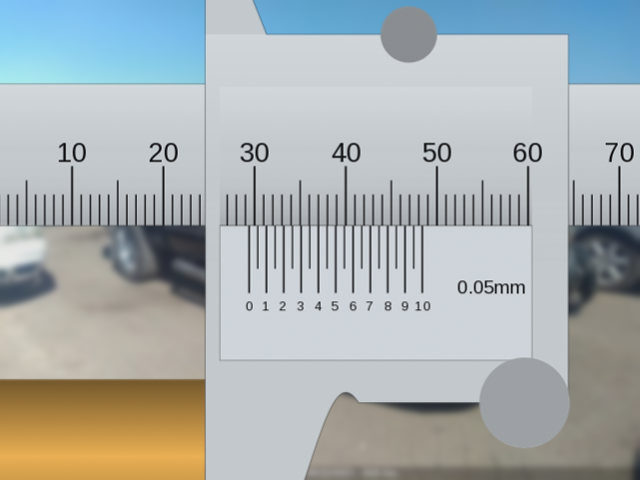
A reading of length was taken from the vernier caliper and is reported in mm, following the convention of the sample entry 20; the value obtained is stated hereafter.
29.4
